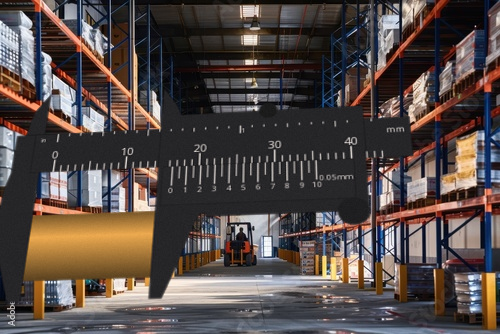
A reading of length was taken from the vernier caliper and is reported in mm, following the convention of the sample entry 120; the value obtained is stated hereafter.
16.4
